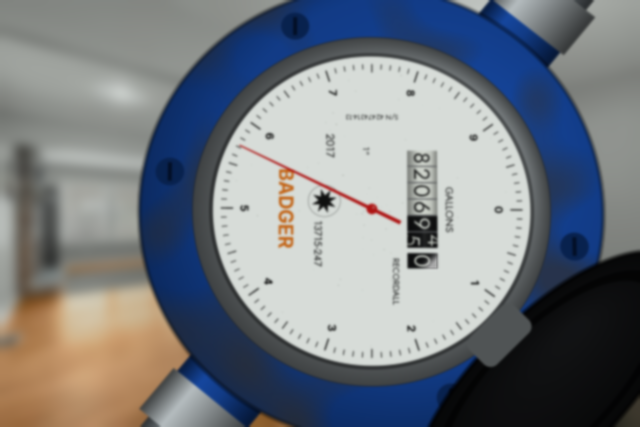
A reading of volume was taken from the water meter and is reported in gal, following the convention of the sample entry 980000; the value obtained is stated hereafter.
8206945.7
